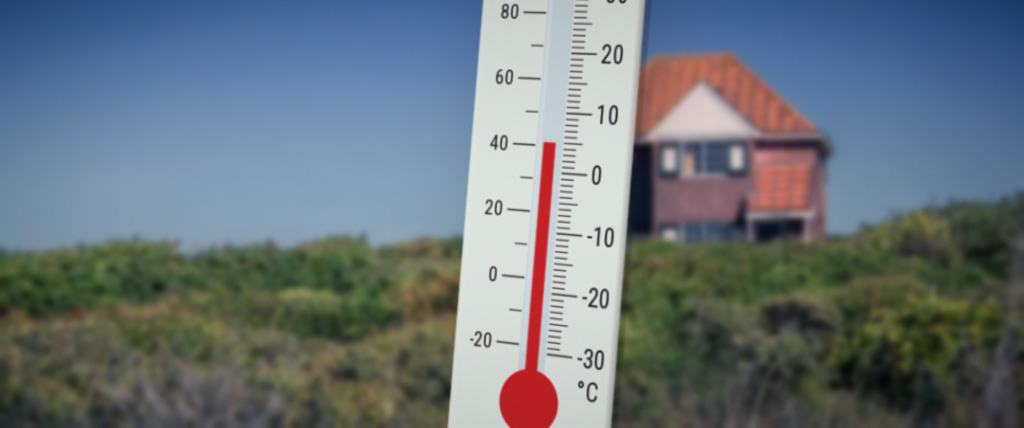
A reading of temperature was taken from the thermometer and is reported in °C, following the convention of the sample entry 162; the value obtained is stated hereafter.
5
